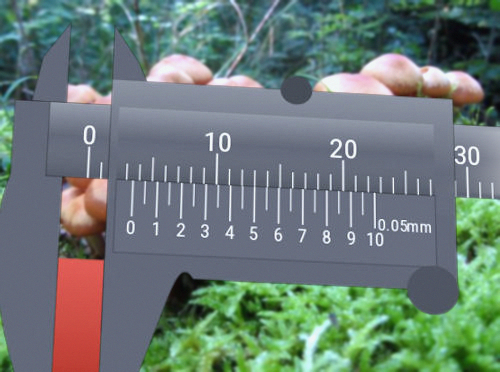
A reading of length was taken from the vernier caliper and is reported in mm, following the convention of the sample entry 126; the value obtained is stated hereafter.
3.5
